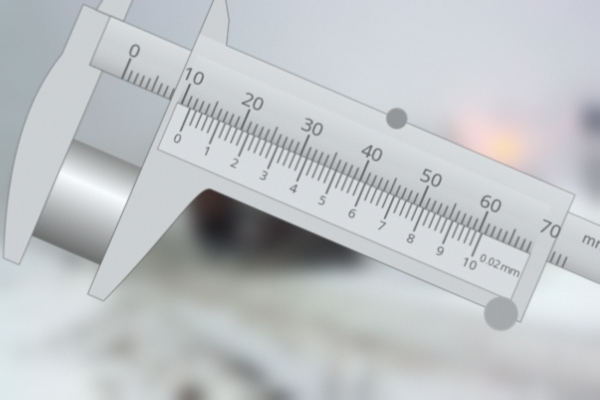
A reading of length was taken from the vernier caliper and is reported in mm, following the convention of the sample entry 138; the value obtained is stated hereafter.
11.5
